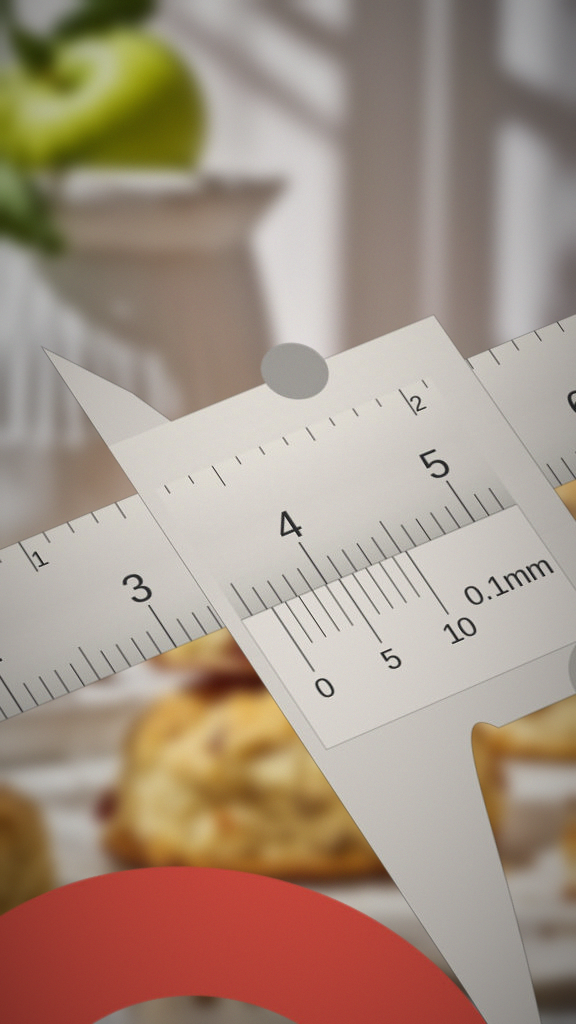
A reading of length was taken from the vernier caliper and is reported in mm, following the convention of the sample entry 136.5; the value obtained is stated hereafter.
36.3
